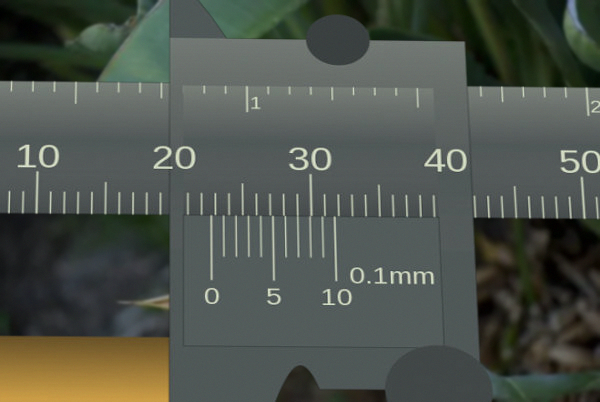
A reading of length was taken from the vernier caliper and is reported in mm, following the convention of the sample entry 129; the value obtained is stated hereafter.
22.7
